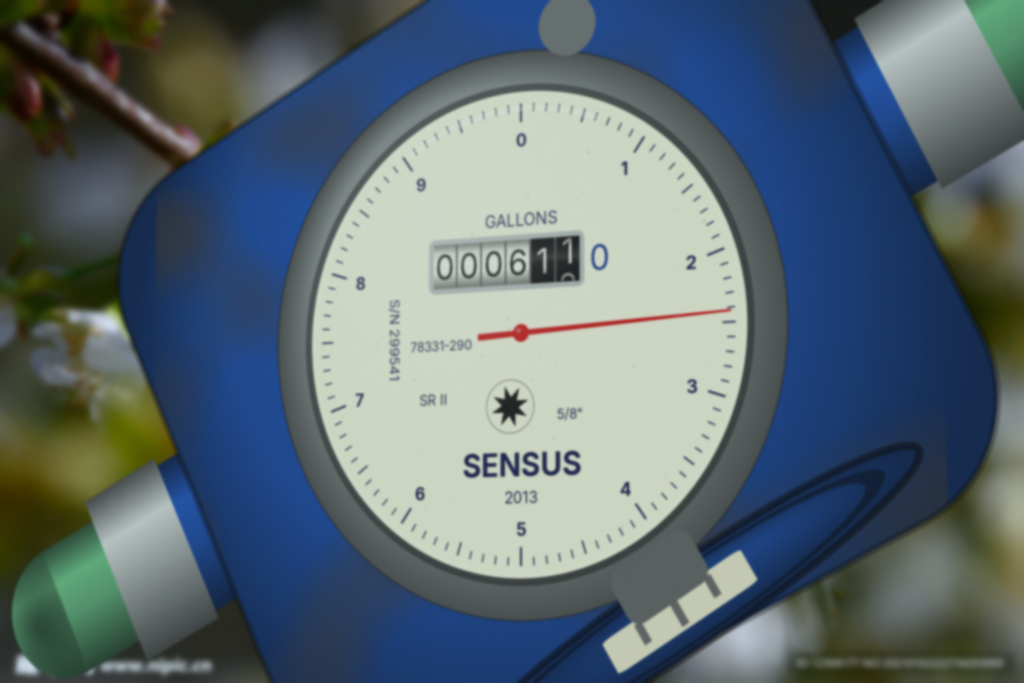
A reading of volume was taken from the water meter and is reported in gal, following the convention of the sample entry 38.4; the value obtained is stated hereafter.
6112.4
